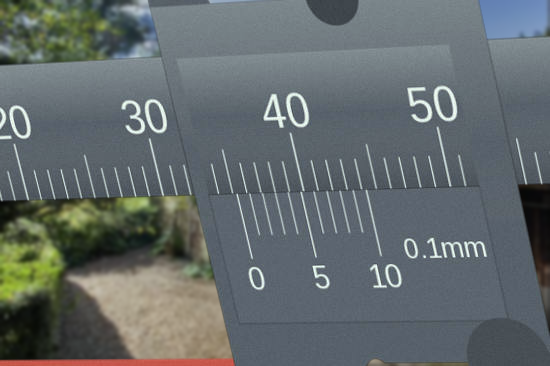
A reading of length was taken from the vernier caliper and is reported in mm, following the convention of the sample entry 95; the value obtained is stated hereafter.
35.3
